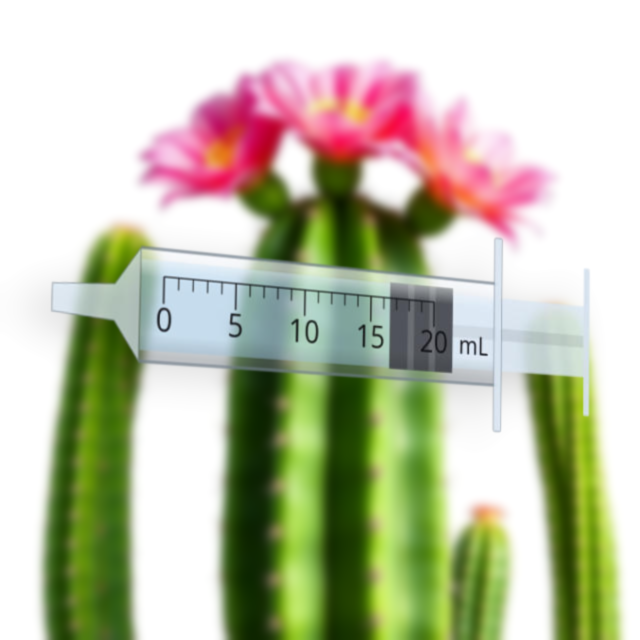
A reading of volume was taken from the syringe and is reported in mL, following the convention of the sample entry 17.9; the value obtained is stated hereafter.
16.5
